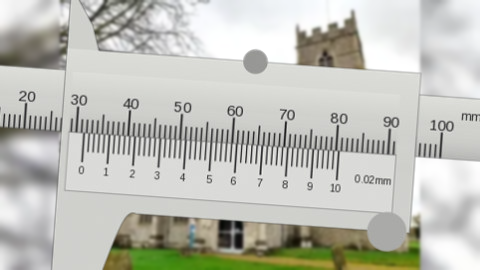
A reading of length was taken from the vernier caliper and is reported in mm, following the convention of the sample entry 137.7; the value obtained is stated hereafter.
31.5
